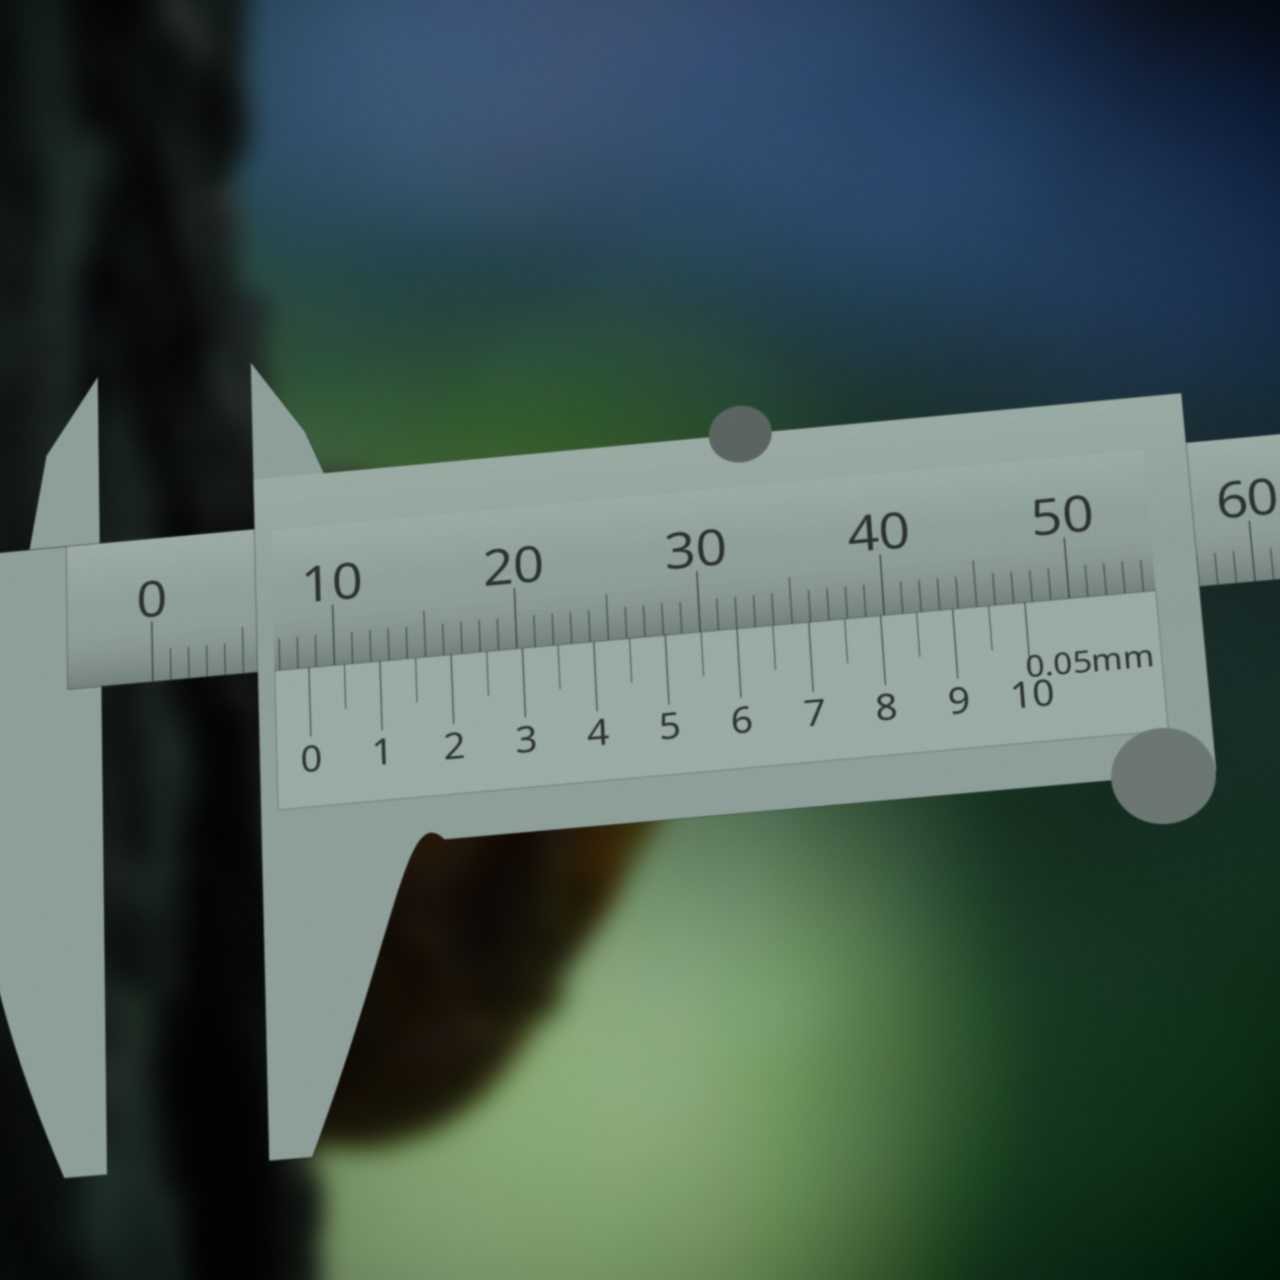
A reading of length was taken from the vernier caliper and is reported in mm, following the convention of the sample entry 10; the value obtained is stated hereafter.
8.6
